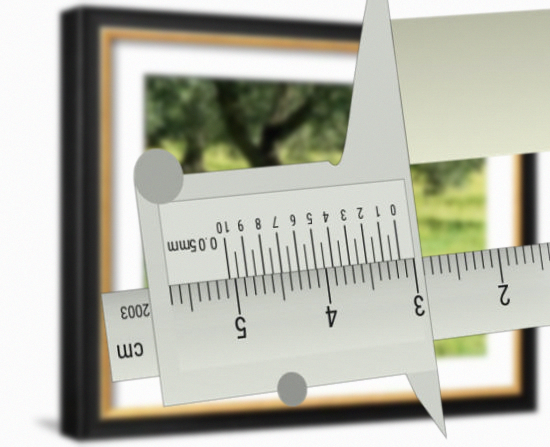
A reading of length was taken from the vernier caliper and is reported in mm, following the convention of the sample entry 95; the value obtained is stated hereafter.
31.6
